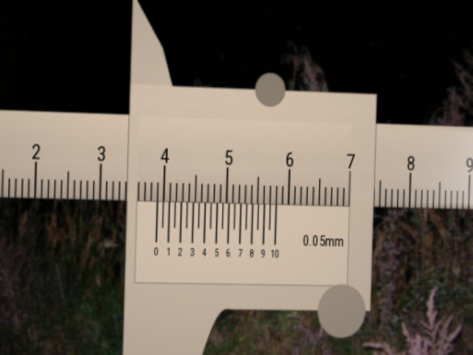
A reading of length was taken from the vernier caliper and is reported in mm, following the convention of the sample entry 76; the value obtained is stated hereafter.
39.0
